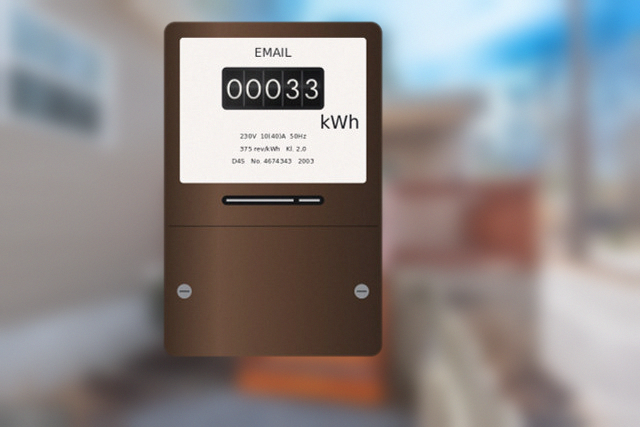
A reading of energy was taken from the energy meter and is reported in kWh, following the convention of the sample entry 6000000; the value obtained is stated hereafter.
33
